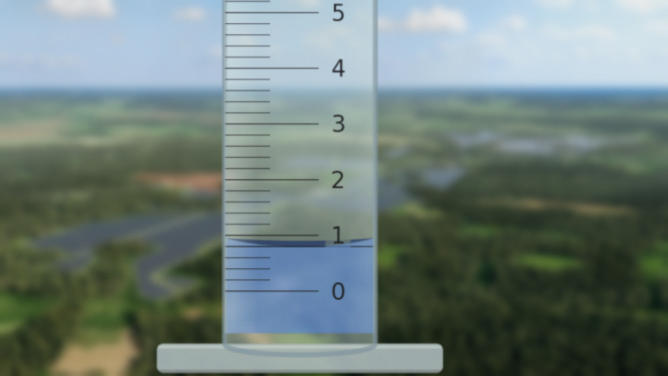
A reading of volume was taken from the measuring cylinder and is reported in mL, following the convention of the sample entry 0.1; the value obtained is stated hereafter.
0.8
